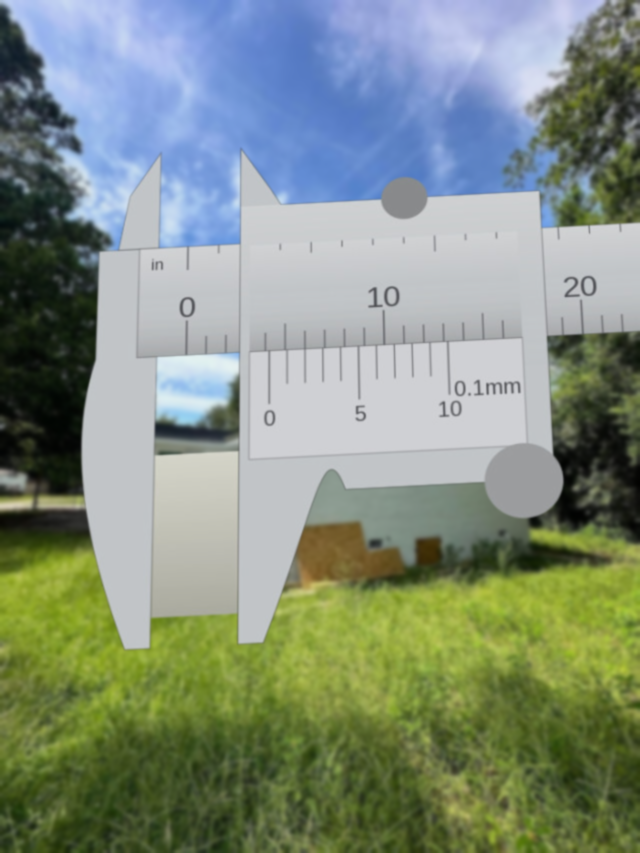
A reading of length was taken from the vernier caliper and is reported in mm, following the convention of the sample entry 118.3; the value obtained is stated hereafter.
4.2
